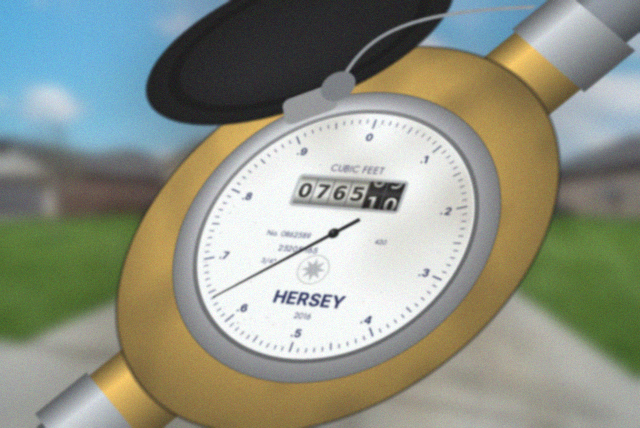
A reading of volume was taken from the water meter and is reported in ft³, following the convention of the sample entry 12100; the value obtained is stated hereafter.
76509.64
